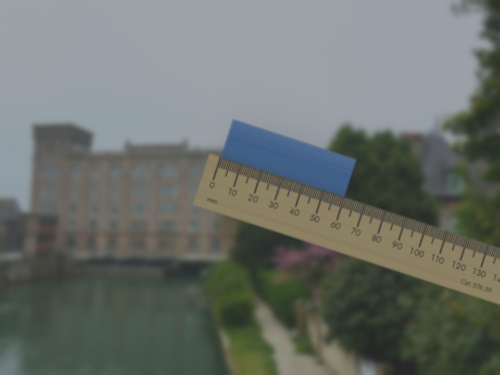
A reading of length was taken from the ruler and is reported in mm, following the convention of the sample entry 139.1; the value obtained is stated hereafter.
60
